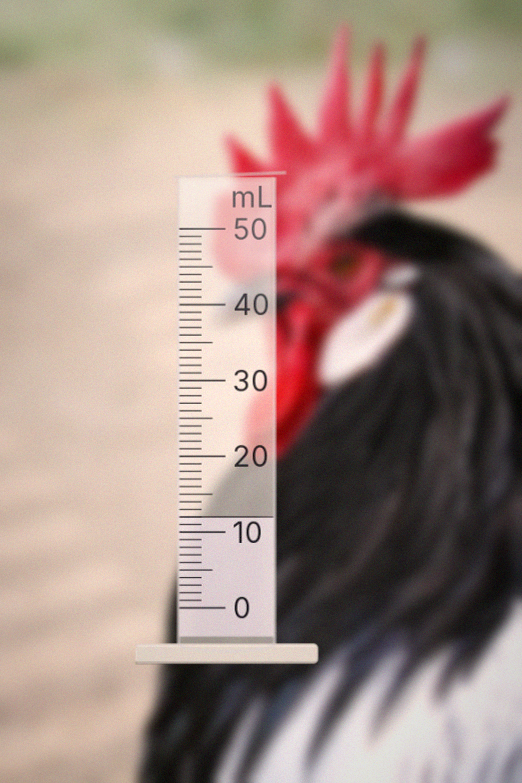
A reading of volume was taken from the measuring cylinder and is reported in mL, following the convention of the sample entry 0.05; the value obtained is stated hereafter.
12
